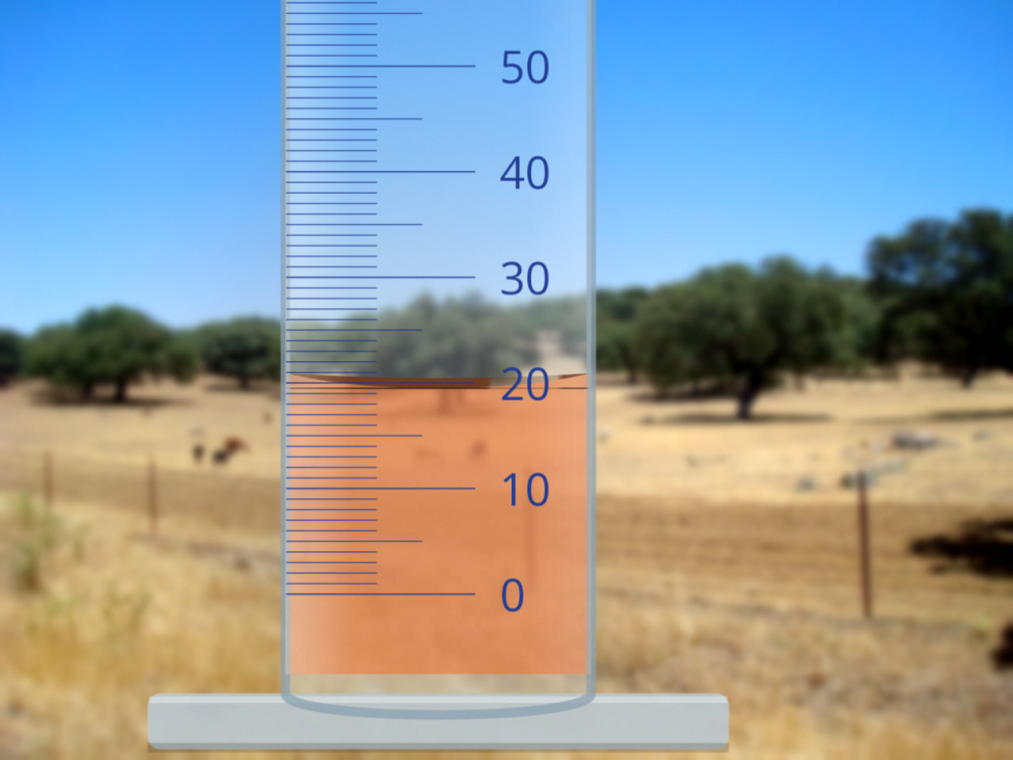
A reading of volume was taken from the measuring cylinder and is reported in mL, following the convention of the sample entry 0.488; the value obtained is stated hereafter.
19.5
